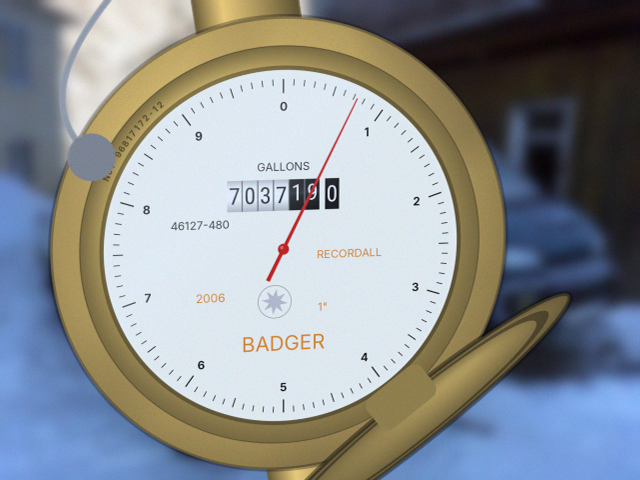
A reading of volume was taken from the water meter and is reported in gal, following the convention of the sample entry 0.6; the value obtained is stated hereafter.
7037190.7
